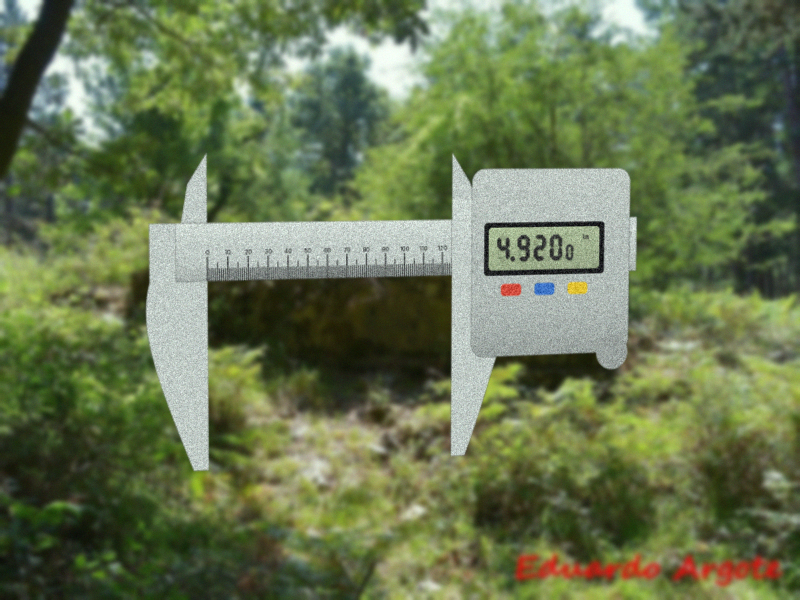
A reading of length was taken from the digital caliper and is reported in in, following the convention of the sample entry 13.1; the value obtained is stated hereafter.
4.9200
